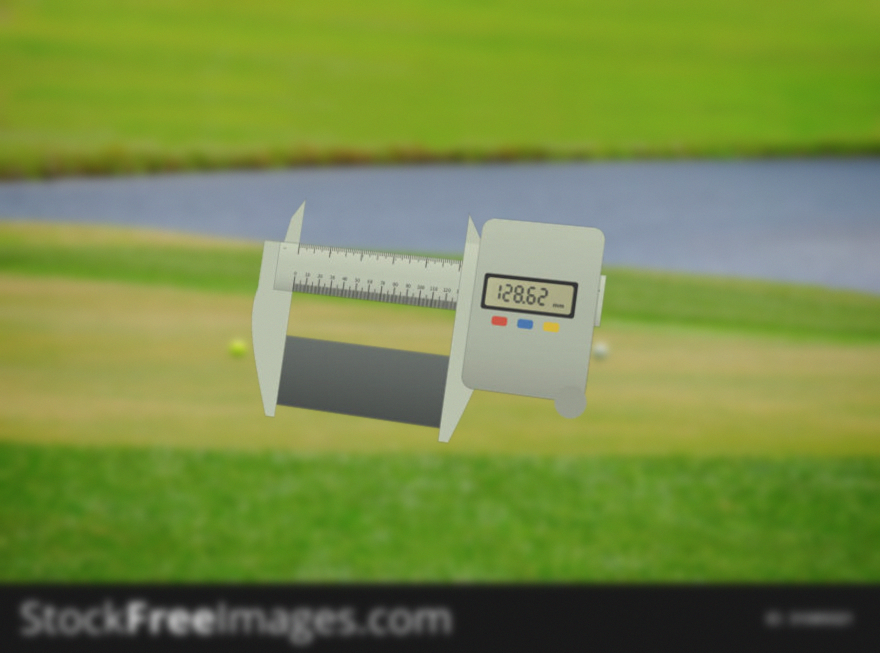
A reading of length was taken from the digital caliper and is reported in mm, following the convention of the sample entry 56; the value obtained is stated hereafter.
128.62
